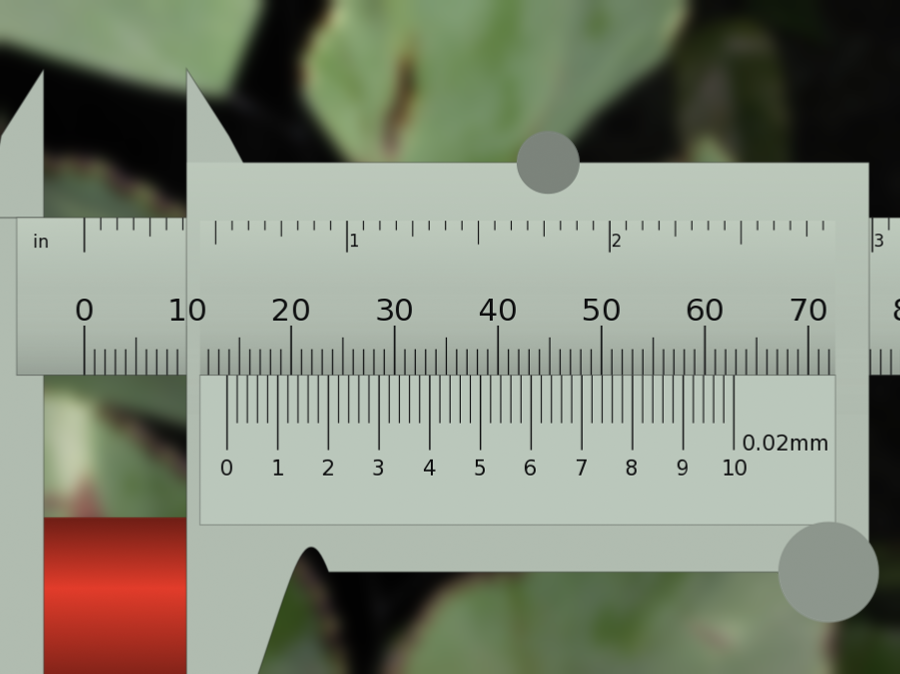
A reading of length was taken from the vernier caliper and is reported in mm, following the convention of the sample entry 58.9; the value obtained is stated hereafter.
13.8
